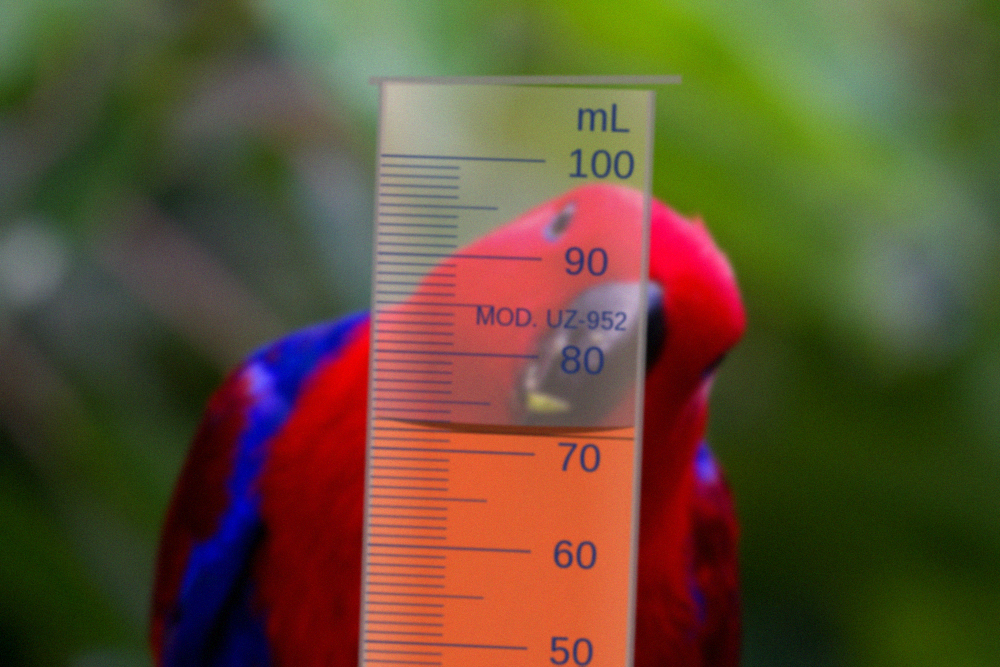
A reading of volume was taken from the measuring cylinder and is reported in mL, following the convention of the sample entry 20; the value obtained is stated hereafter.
72
